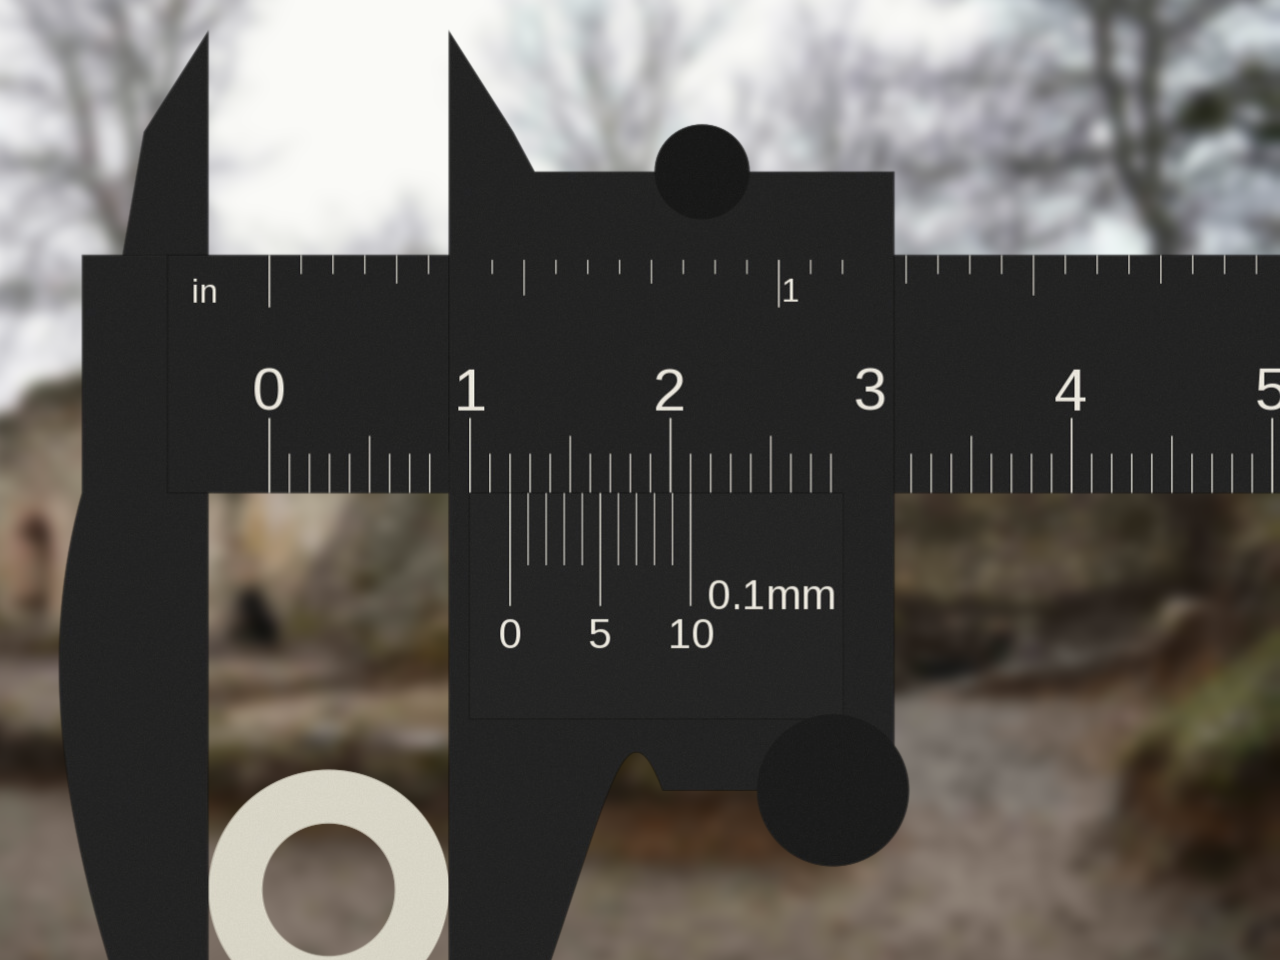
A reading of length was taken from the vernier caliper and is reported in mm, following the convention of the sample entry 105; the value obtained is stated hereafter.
12.0
